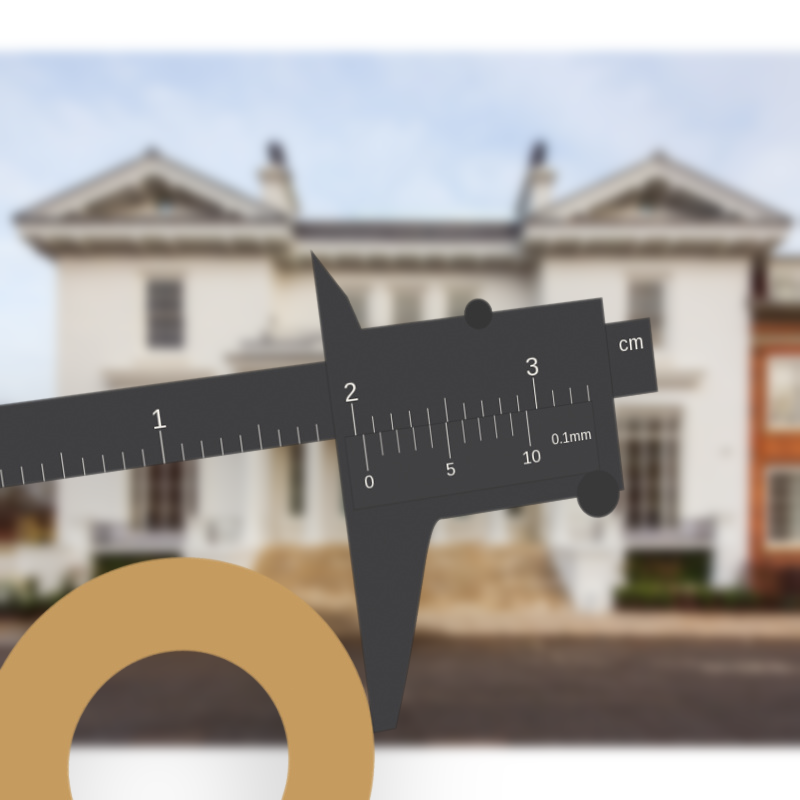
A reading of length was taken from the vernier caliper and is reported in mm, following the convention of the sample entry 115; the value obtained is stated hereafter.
20.4
